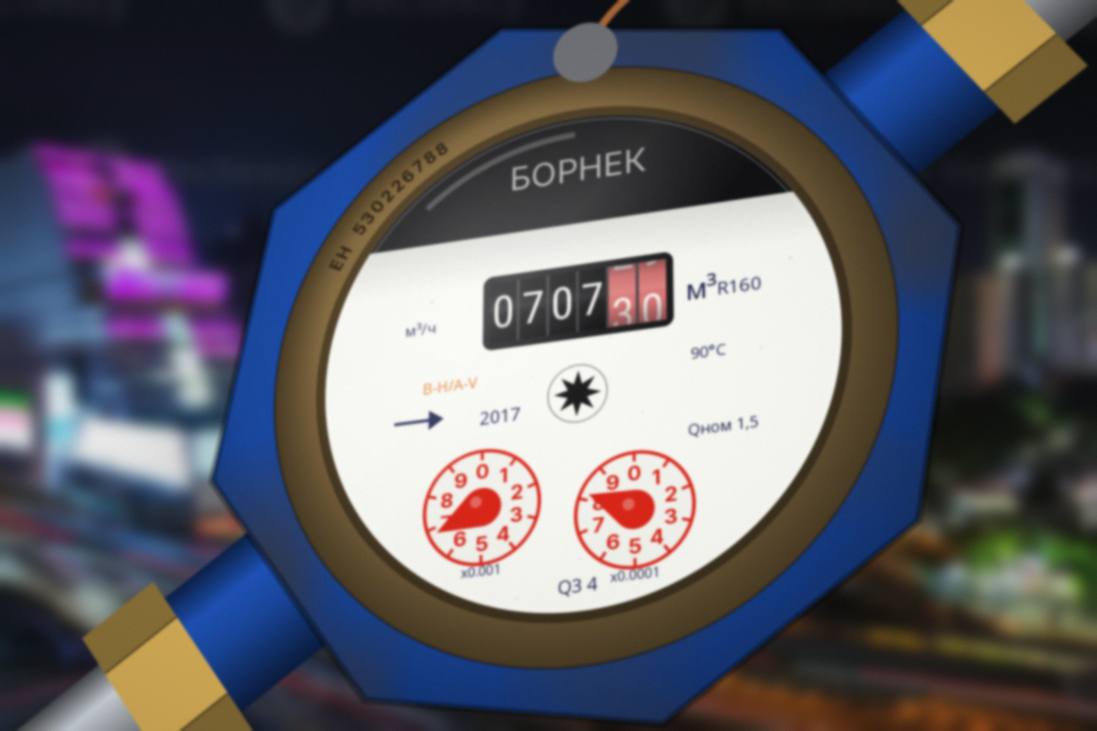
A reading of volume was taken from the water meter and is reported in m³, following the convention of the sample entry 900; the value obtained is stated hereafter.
707.2968
